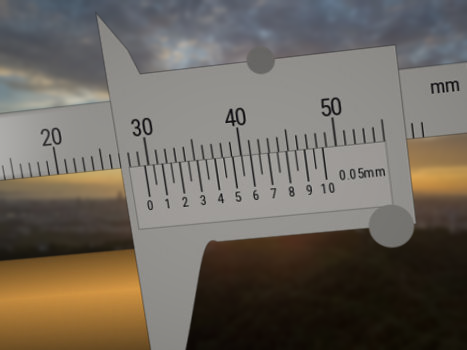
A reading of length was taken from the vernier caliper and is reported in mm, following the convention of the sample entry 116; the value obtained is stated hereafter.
29.6
